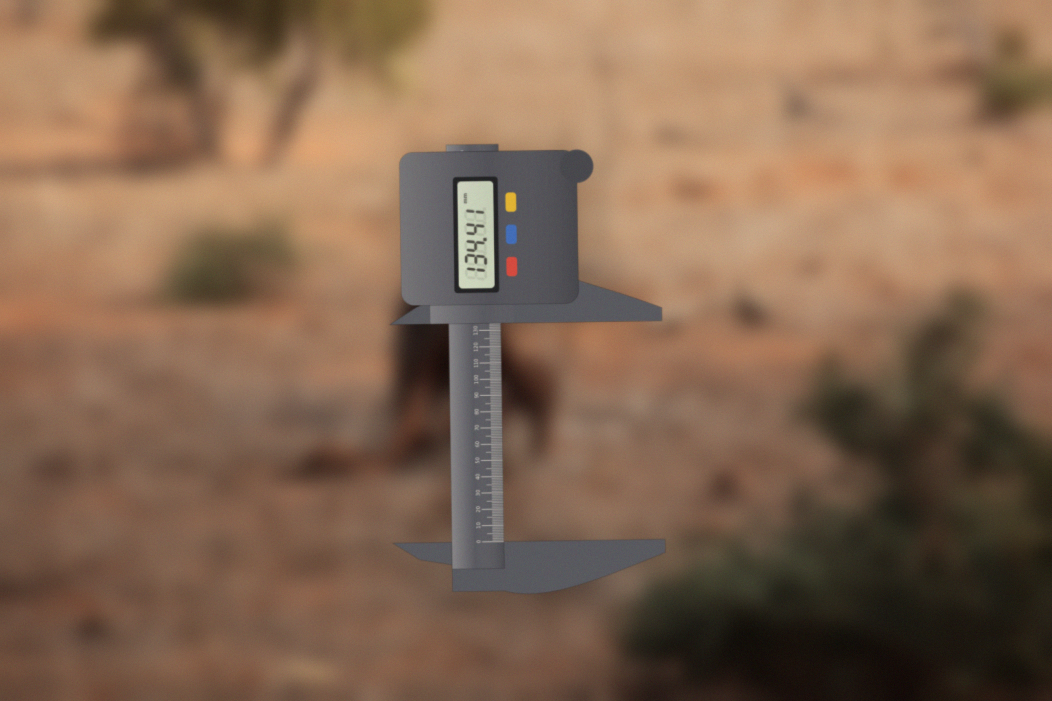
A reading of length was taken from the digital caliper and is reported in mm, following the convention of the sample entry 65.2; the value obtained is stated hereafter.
134.41
